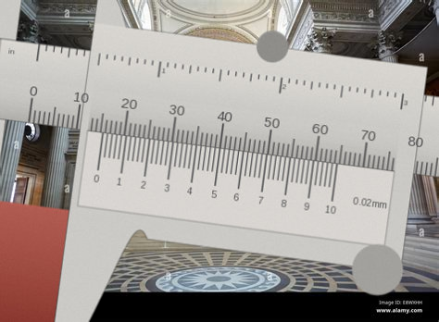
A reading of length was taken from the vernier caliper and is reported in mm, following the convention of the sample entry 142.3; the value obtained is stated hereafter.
15.5
